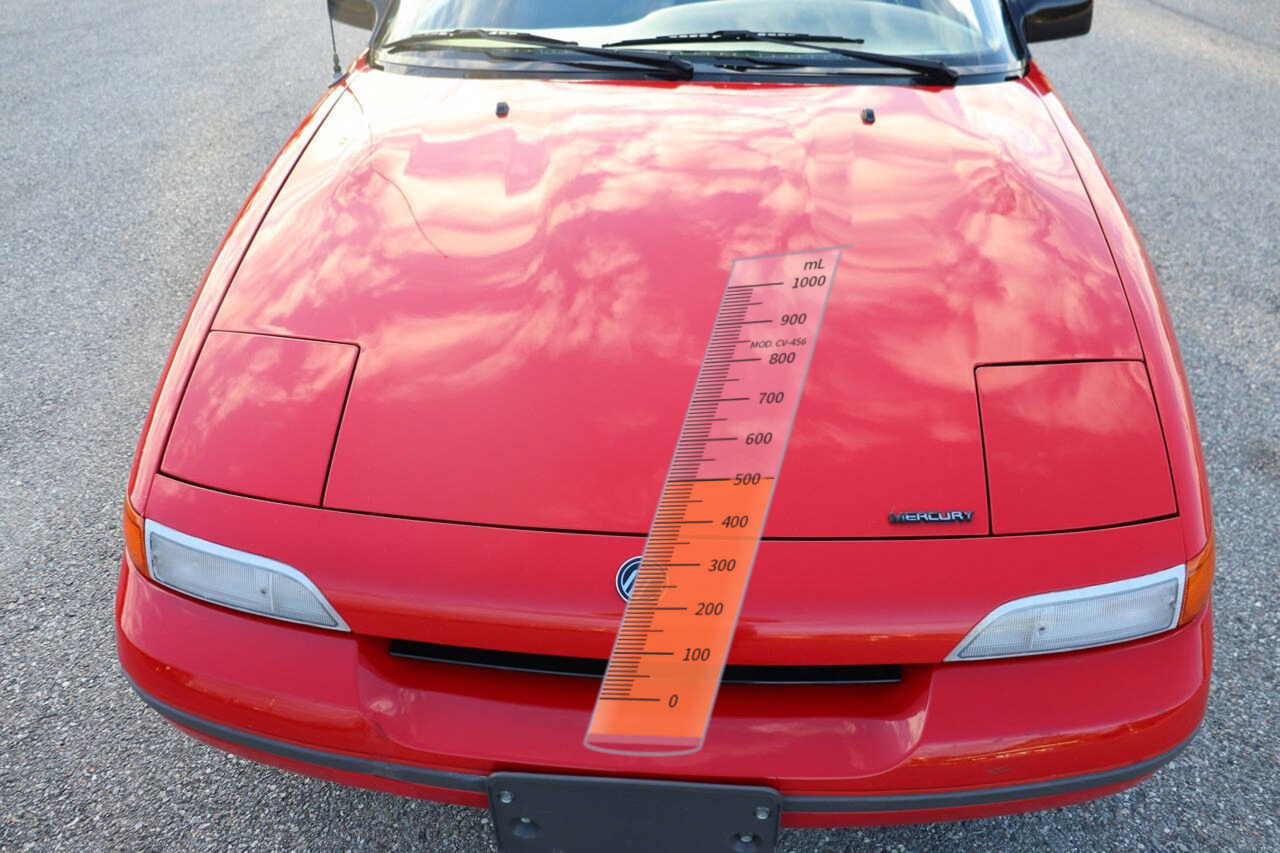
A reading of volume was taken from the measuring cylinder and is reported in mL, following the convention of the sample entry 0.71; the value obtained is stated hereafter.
500
